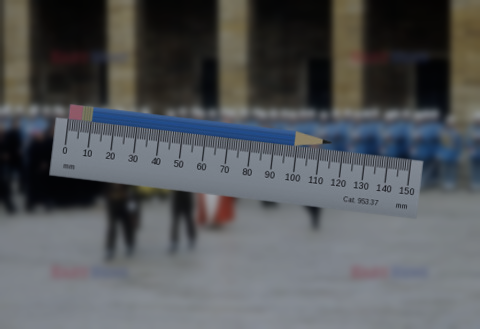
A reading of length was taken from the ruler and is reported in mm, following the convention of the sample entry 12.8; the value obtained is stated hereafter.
115
